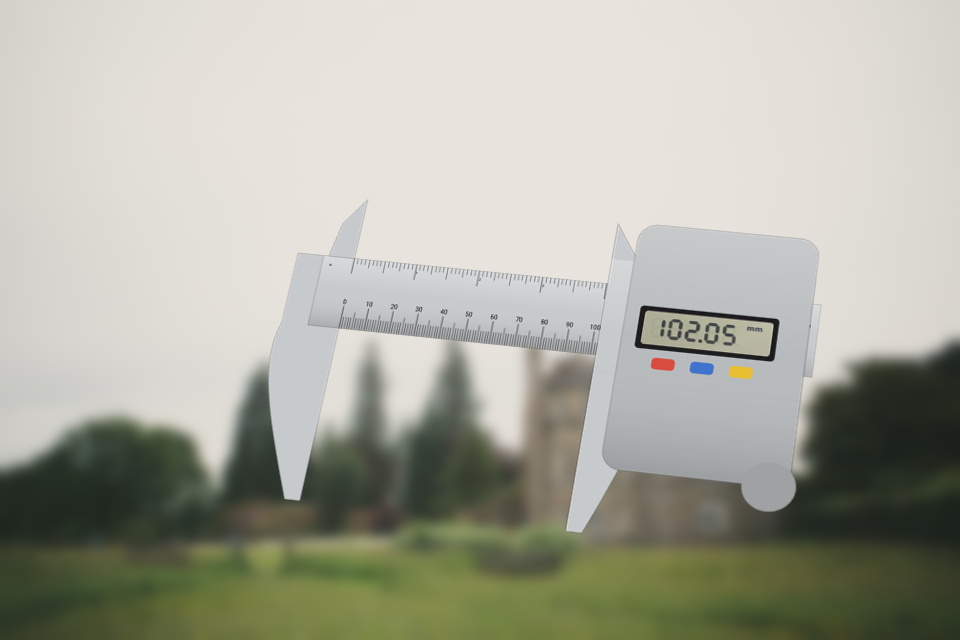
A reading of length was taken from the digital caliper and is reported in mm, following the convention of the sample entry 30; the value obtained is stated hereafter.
102.05
